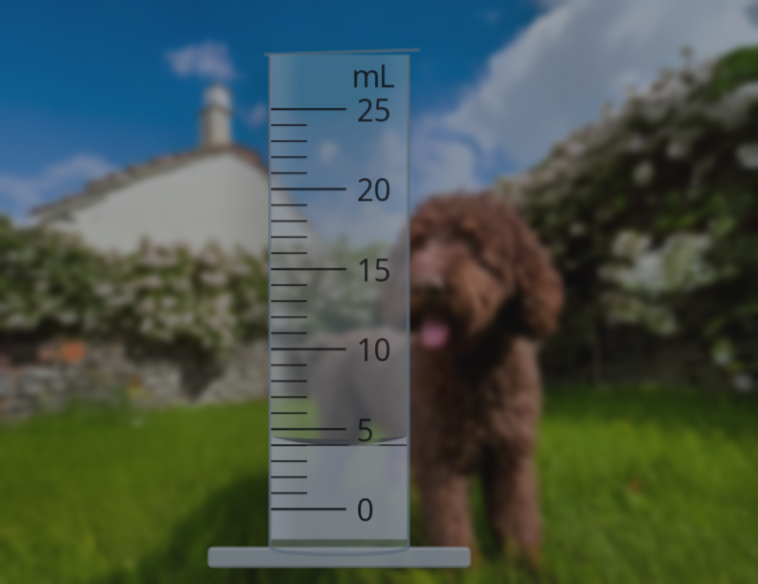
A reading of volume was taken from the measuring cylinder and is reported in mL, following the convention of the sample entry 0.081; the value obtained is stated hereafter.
4
